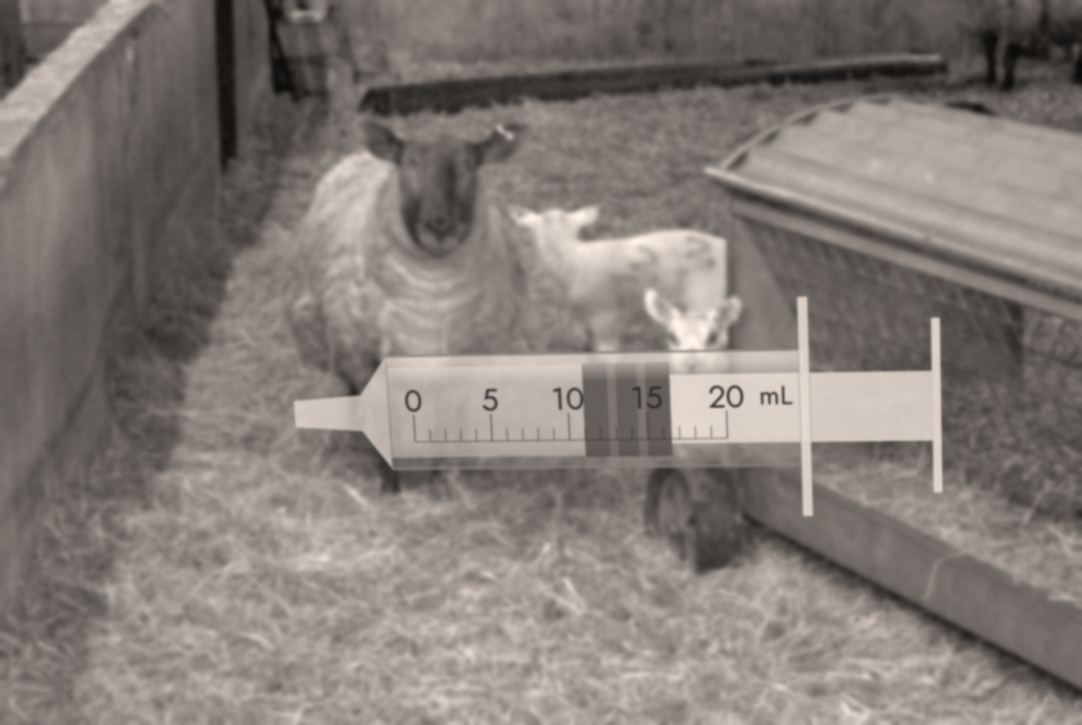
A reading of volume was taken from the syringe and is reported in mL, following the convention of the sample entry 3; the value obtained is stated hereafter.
11
